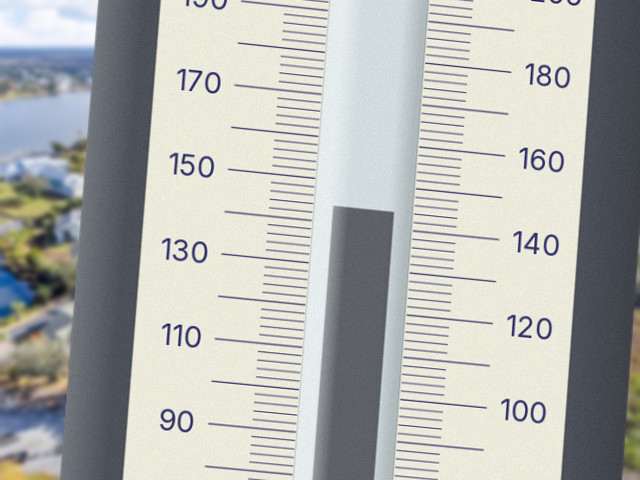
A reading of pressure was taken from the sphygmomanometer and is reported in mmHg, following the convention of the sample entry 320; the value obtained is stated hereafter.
144
